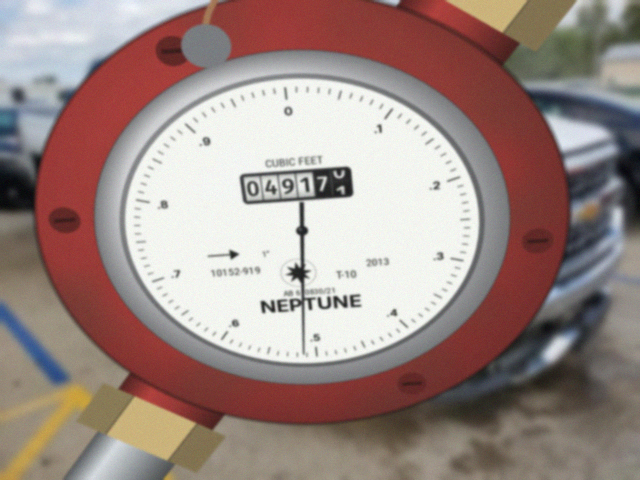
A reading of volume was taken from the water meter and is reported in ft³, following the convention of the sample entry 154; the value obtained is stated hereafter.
49170.51
